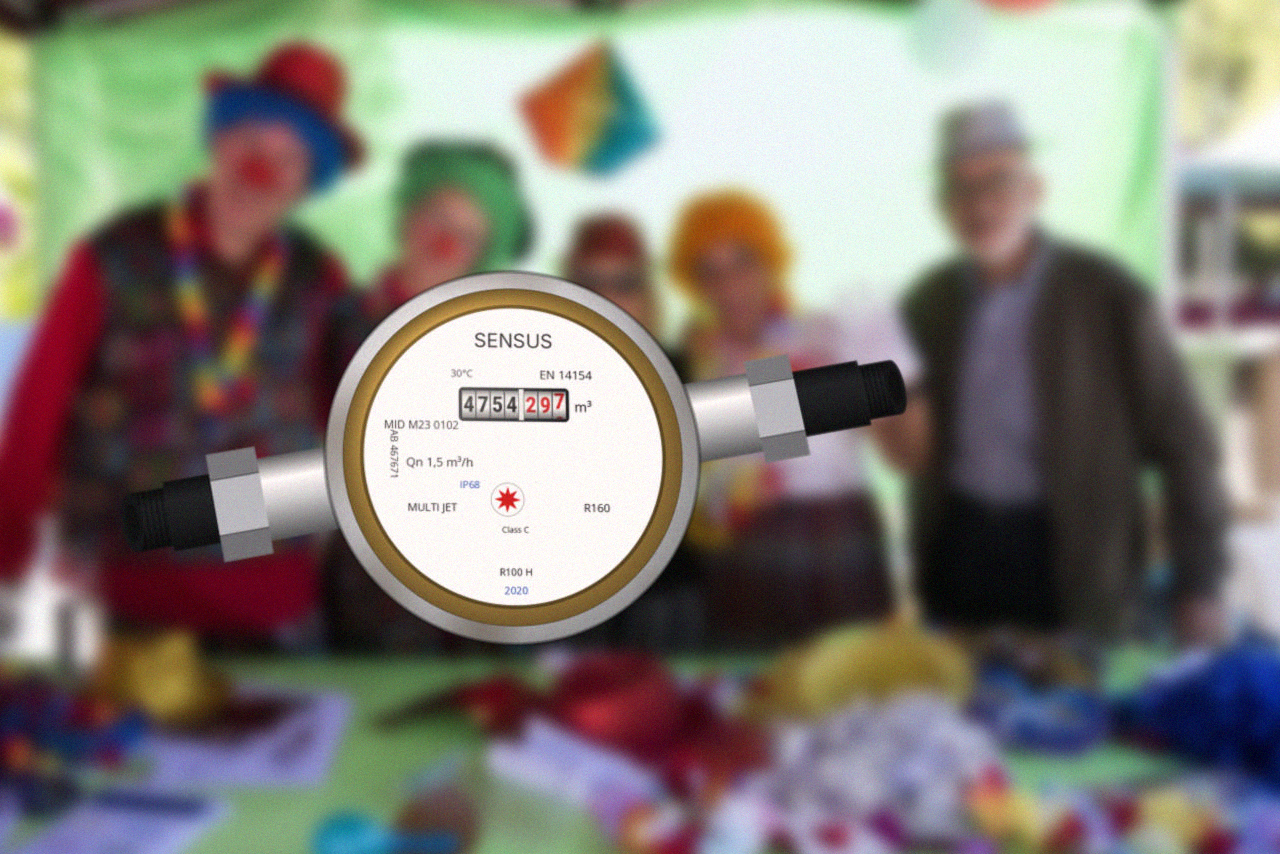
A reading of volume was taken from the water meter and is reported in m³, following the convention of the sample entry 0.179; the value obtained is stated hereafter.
4754.297
